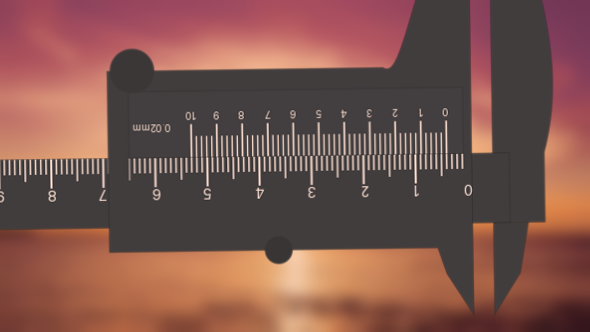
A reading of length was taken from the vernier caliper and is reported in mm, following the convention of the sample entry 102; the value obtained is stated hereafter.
4.0
